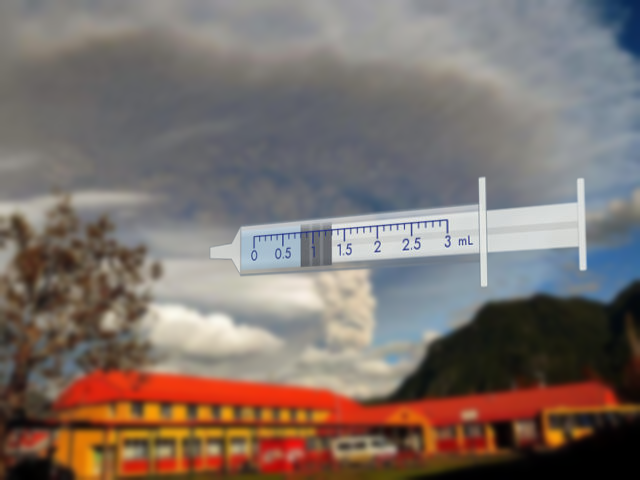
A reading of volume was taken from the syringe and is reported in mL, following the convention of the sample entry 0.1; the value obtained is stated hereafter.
0.8
